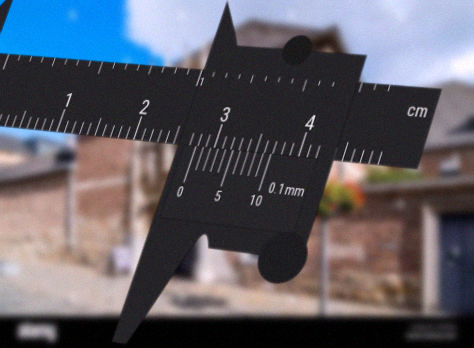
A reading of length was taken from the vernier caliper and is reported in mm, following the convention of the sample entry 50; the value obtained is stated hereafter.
27.8
